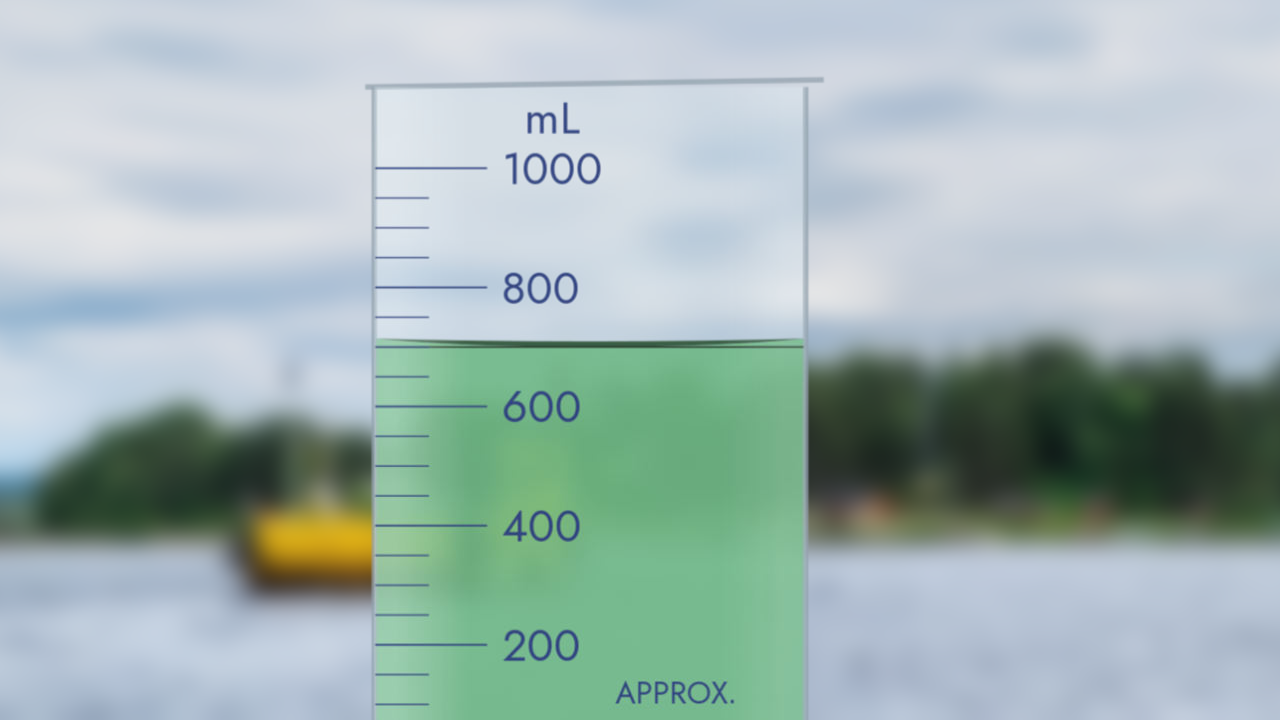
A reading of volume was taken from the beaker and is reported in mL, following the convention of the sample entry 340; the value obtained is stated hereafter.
700
